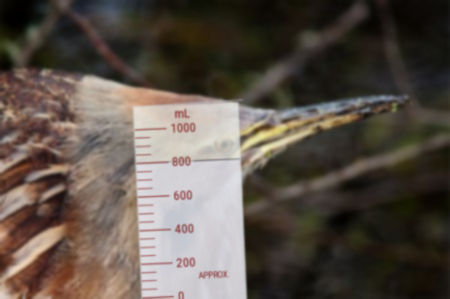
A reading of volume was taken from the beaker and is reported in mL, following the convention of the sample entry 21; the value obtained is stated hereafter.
800
